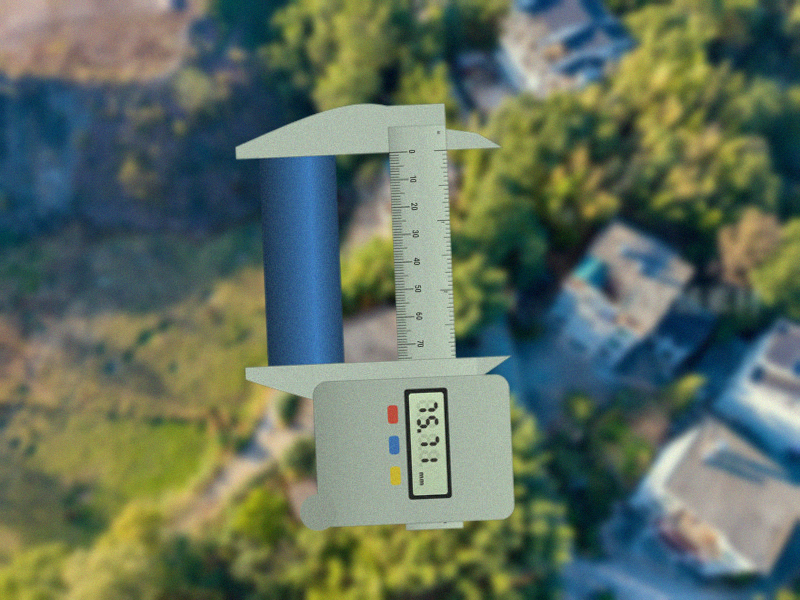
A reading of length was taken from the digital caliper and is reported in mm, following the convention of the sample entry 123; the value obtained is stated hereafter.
75.71
